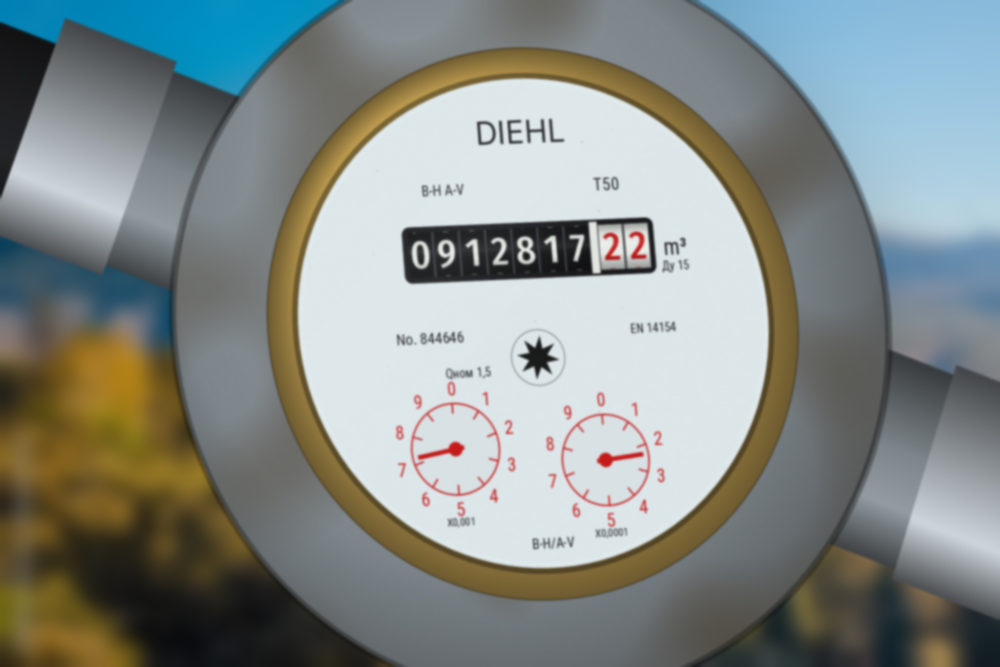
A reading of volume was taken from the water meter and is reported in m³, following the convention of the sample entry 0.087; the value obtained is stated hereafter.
912817.2272
